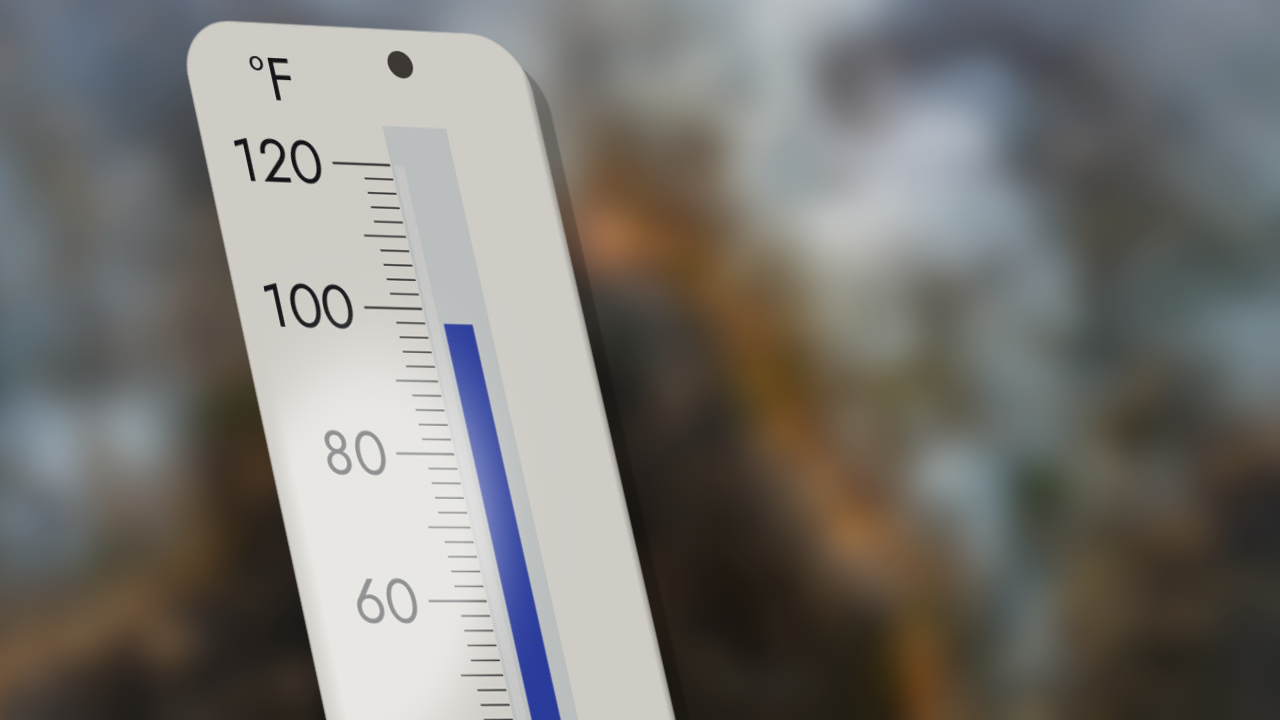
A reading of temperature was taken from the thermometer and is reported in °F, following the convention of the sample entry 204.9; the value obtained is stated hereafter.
98
